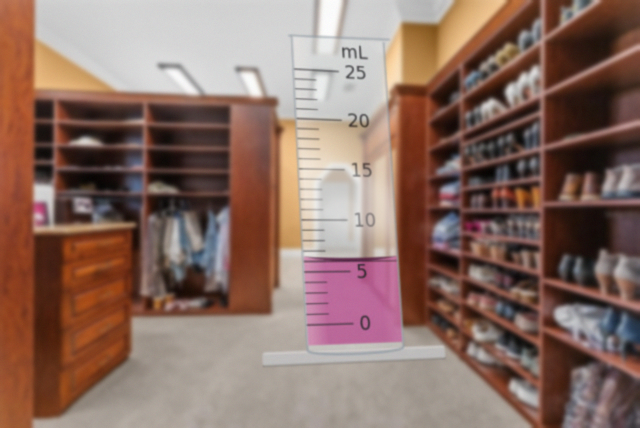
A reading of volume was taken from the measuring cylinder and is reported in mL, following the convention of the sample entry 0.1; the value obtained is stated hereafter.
6
